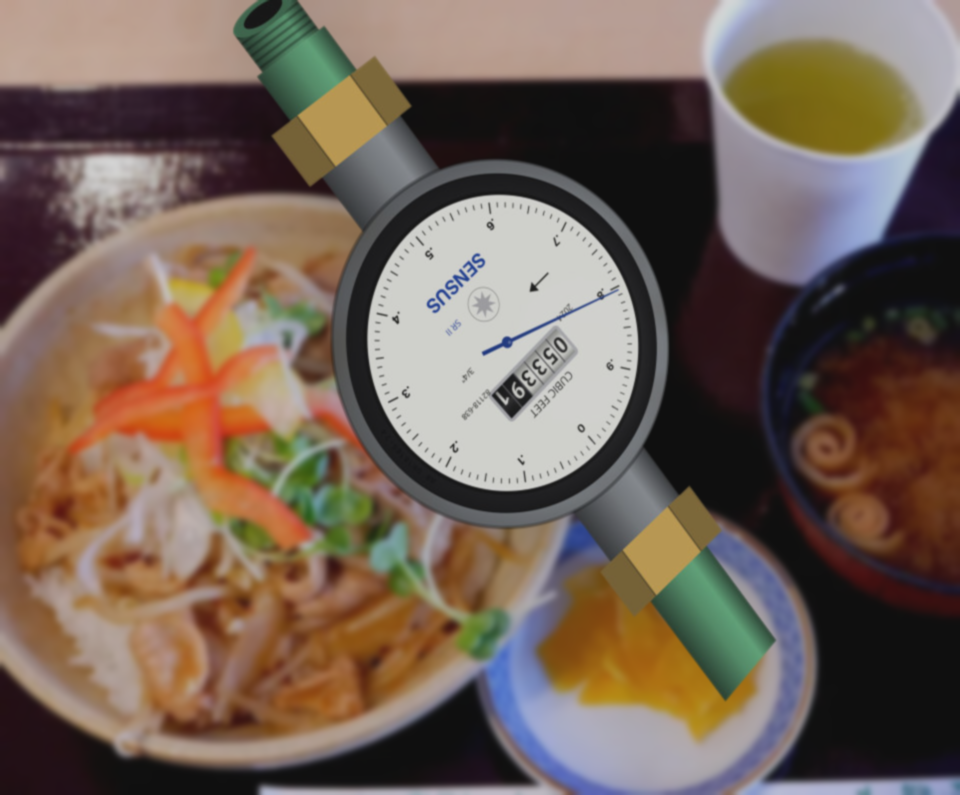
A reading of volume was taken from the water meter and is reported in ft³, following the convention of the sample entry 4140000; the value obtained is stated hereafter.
53390.80
